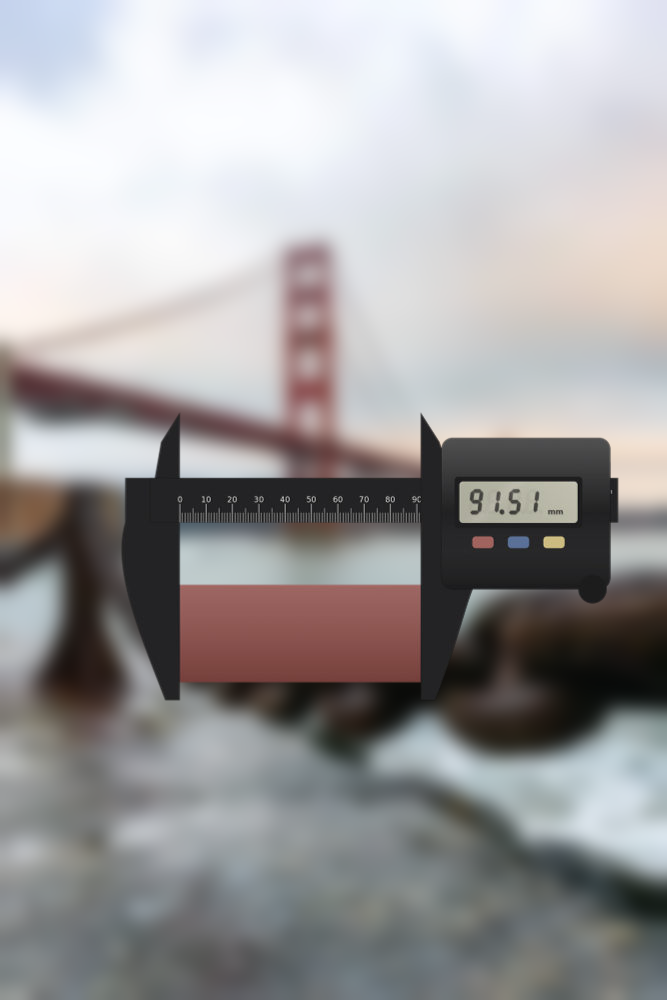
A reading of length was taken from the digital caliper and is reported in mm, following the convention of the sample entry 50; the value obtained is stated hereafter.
91.51
